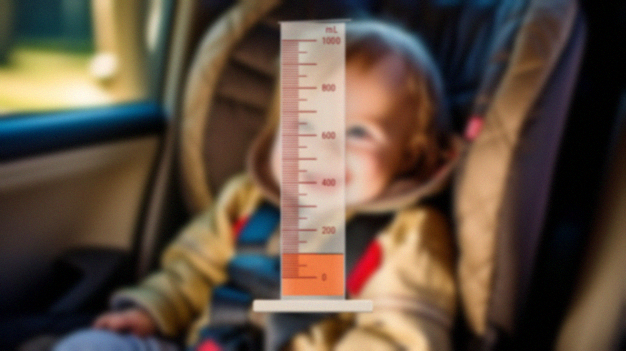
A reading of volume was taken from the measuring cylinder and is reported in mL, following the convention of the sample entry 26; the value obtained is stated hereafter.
100
